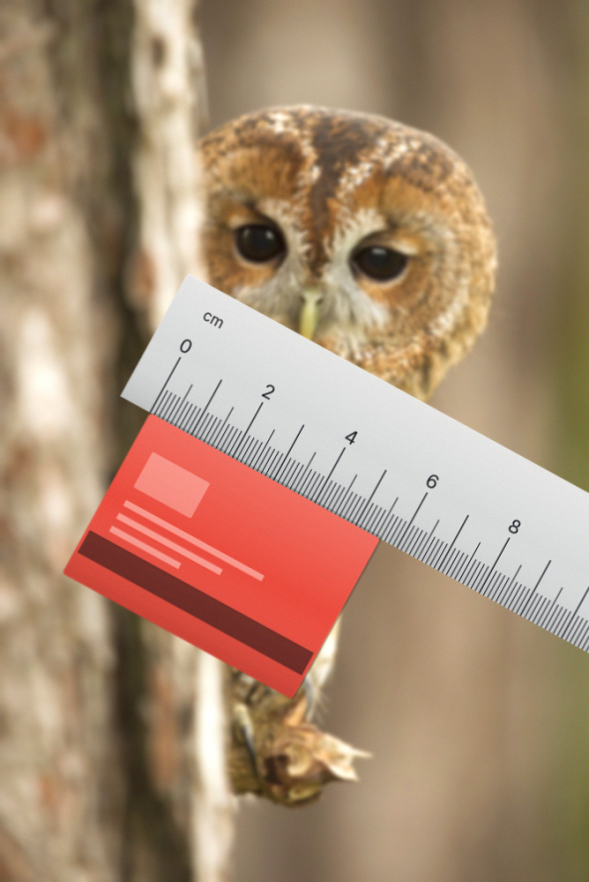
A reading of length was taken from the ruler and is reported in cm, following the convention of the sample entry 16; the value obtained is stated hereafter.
5.6
